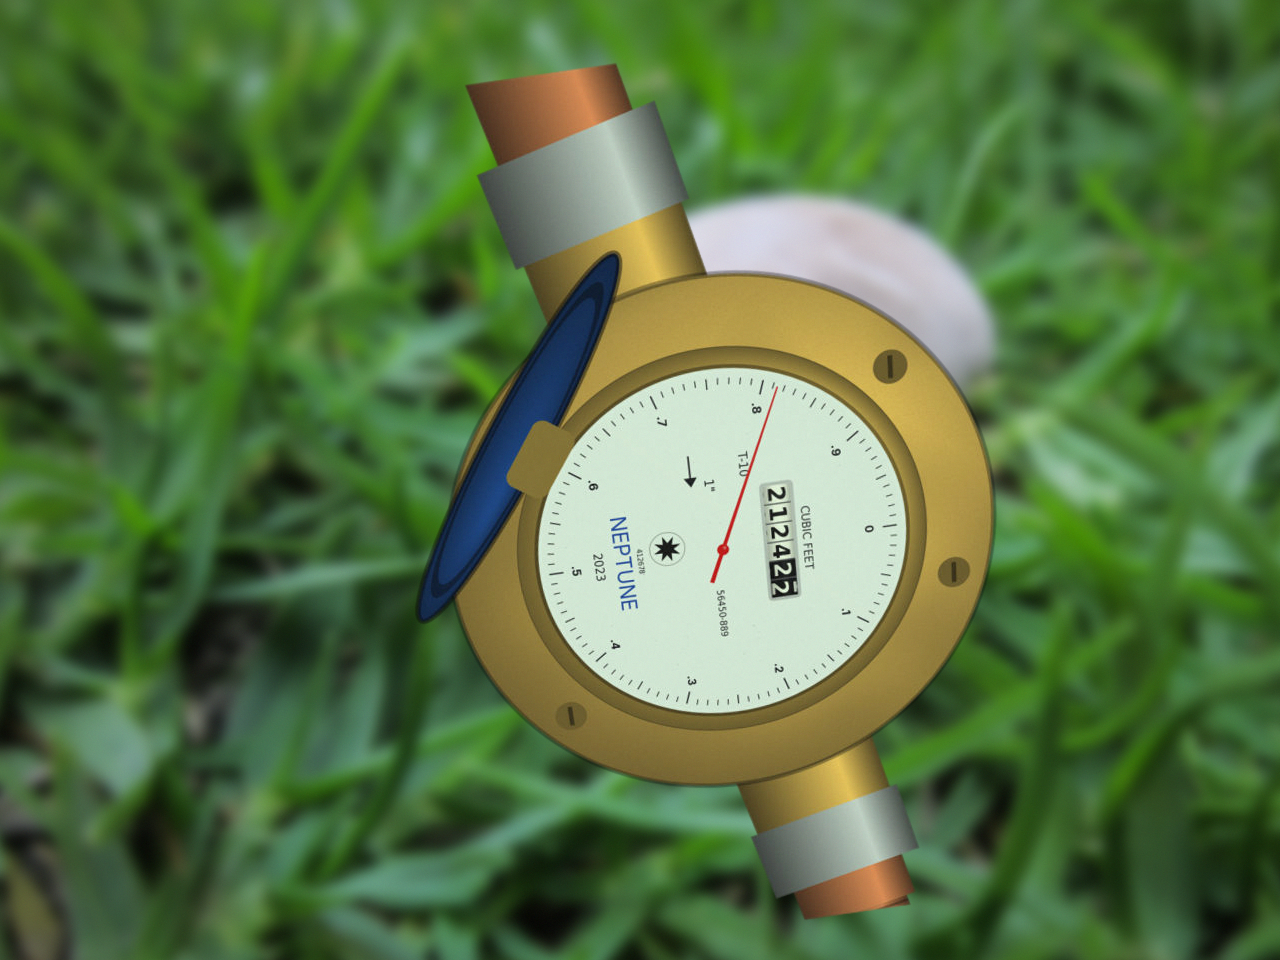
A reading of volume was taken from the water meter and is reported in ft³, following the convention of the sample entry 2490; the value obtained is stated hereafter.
212421.81
